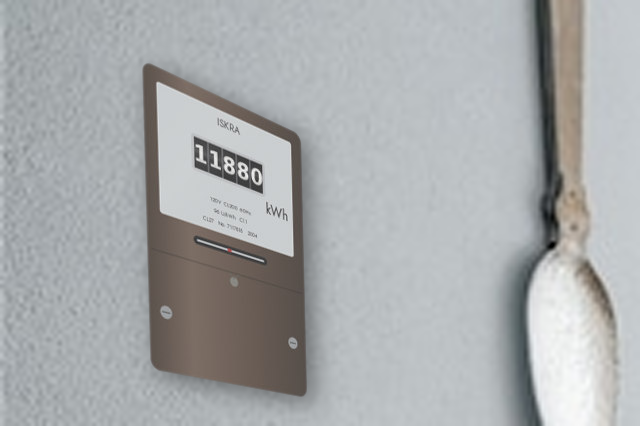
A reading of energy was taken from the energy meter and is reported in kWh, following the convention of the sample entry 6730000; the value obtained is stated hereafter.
11880
